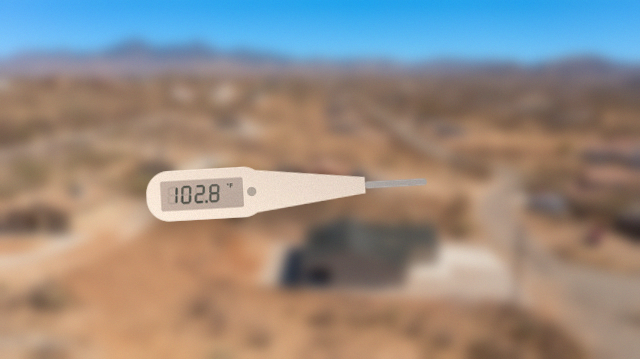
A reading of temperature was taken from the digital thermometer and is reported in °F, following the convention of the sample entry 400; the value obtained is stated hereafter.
102.8
